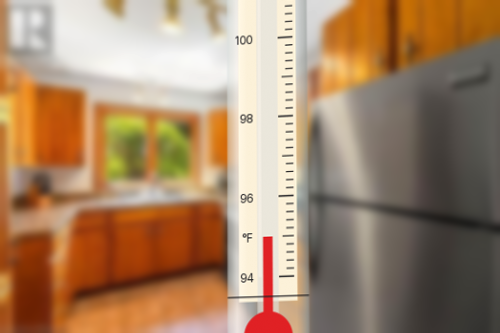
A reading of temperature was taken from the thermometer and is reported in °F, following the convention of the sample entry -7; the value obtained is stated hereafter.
95
